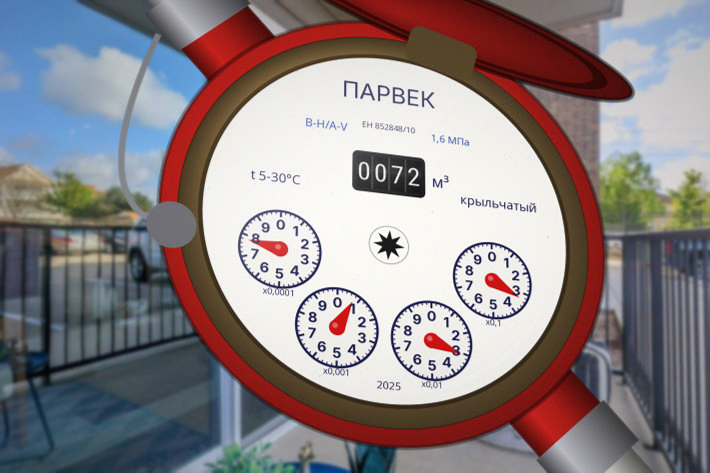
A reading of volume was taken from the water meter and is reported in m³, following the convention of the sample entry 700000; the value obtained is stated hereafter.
72.3307
